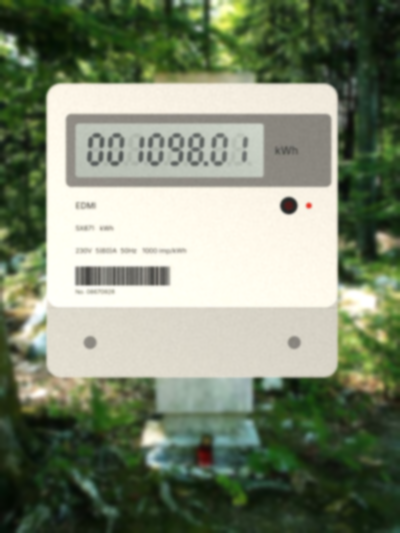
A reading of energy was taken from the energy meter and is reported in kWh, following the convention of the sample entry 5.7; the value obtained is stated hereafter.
1098.01
